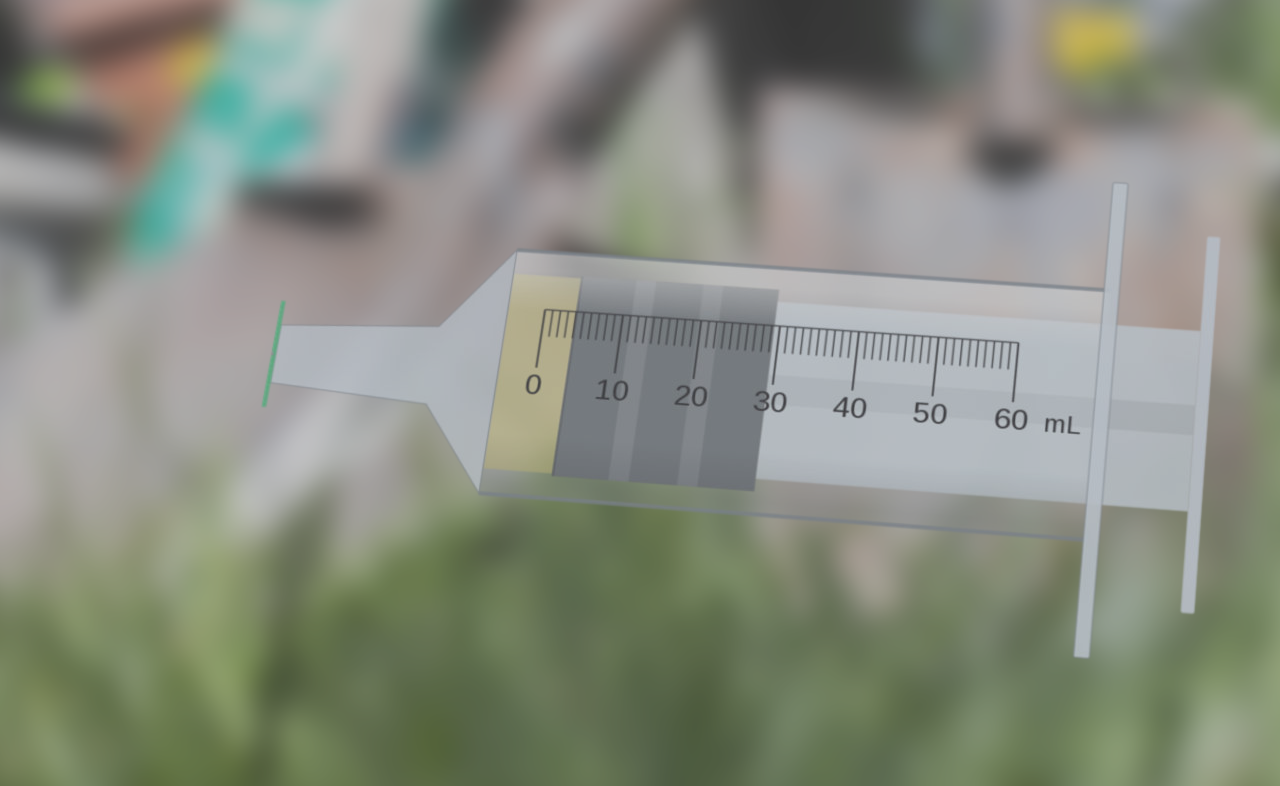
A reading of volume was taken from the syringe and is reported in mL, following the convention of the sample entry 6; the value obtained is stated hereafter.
4
